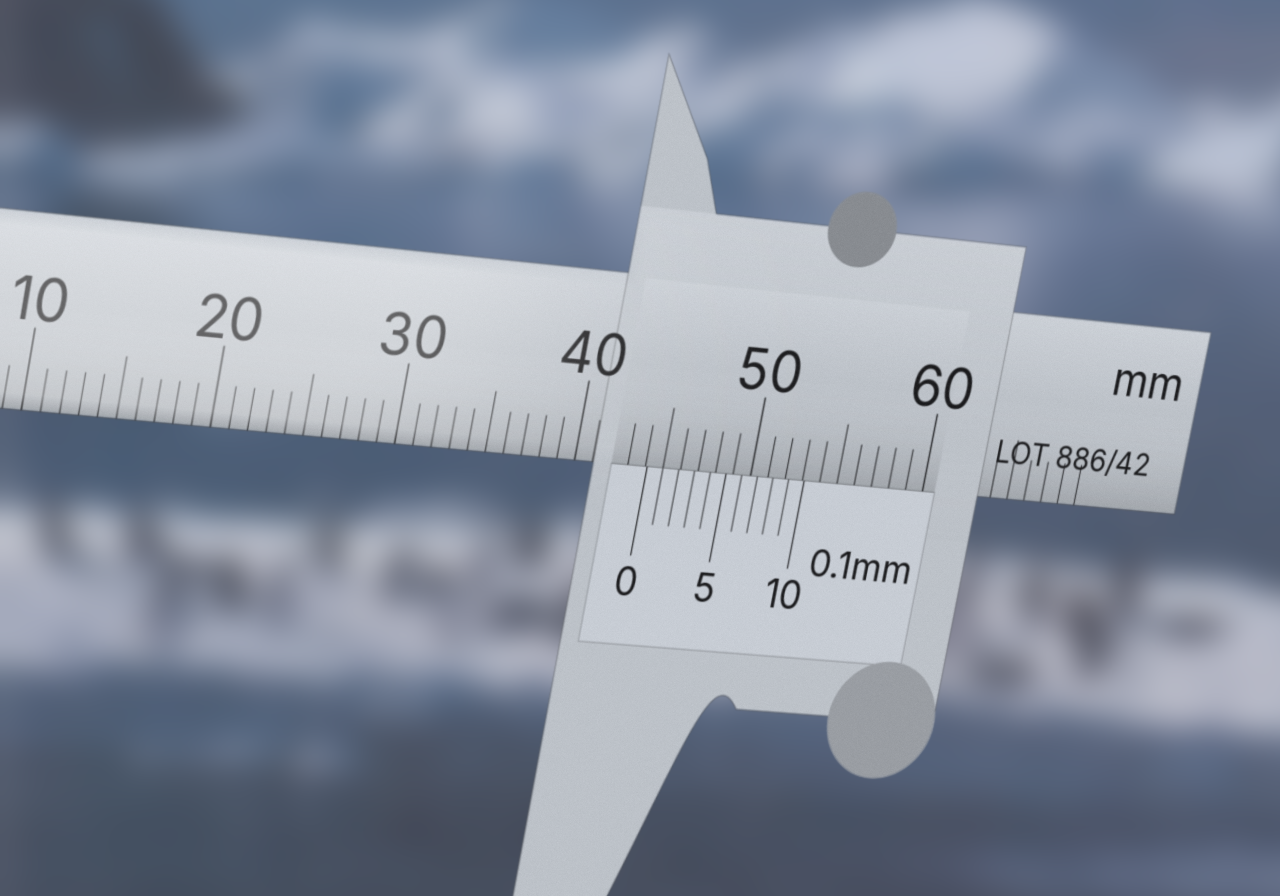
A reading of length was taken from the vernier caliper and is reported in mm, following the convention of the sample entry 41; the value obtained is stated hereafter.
44.1
